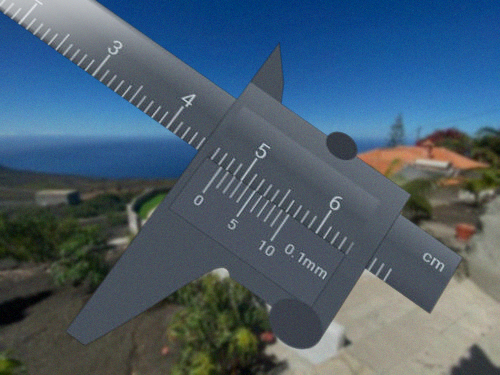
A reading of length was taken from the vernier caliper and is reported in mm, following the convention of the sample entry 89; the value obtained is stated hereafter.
47.4
